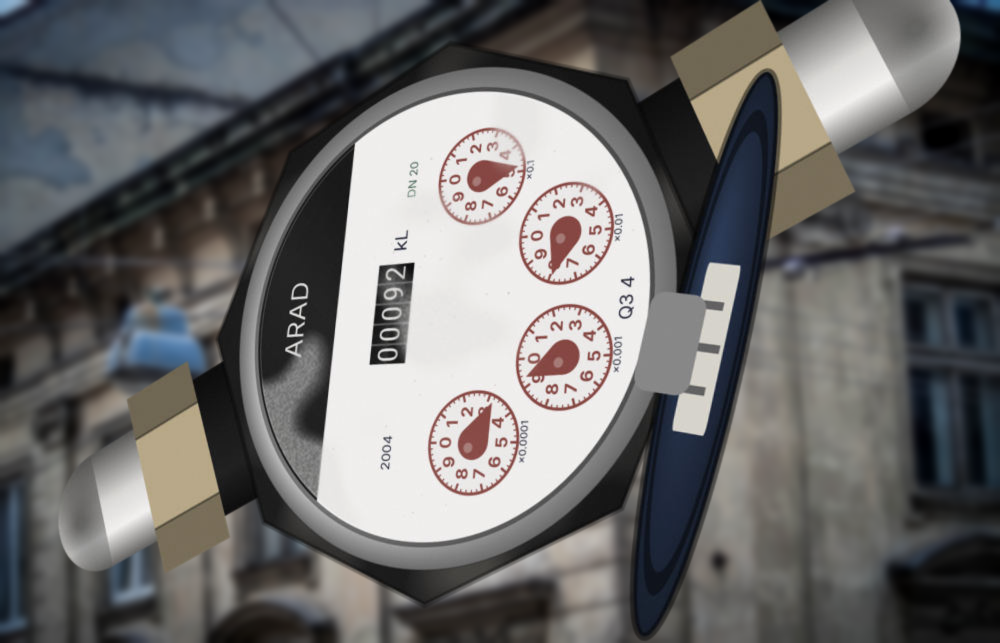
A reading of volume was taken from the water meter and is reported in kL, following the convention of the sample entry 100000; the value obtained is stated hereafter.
92.4793
